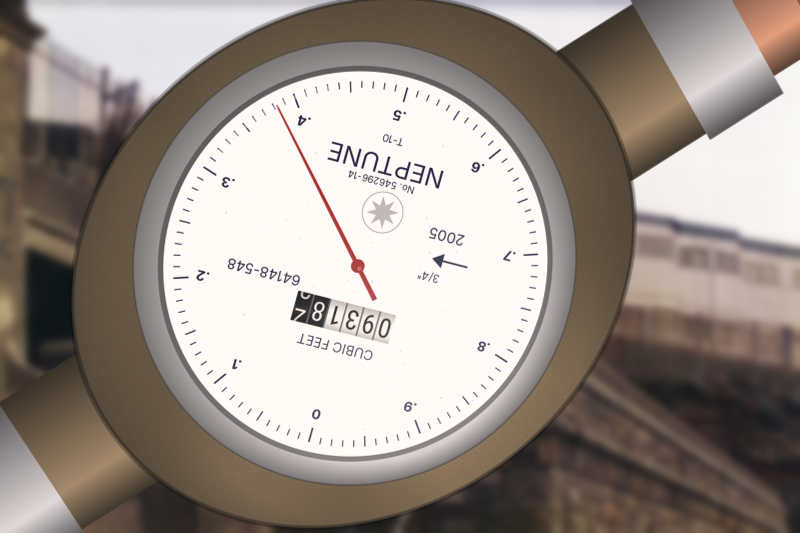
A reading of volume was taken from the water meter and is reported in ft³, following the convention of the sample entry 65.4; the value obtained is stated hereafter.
93182.38
